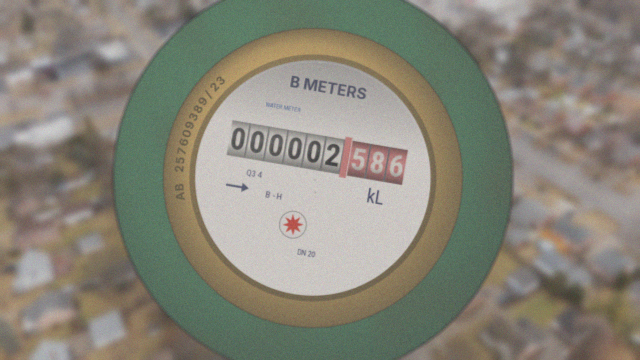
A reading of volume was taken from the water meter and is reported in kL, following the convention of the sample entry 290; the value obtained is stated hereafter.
2.586
